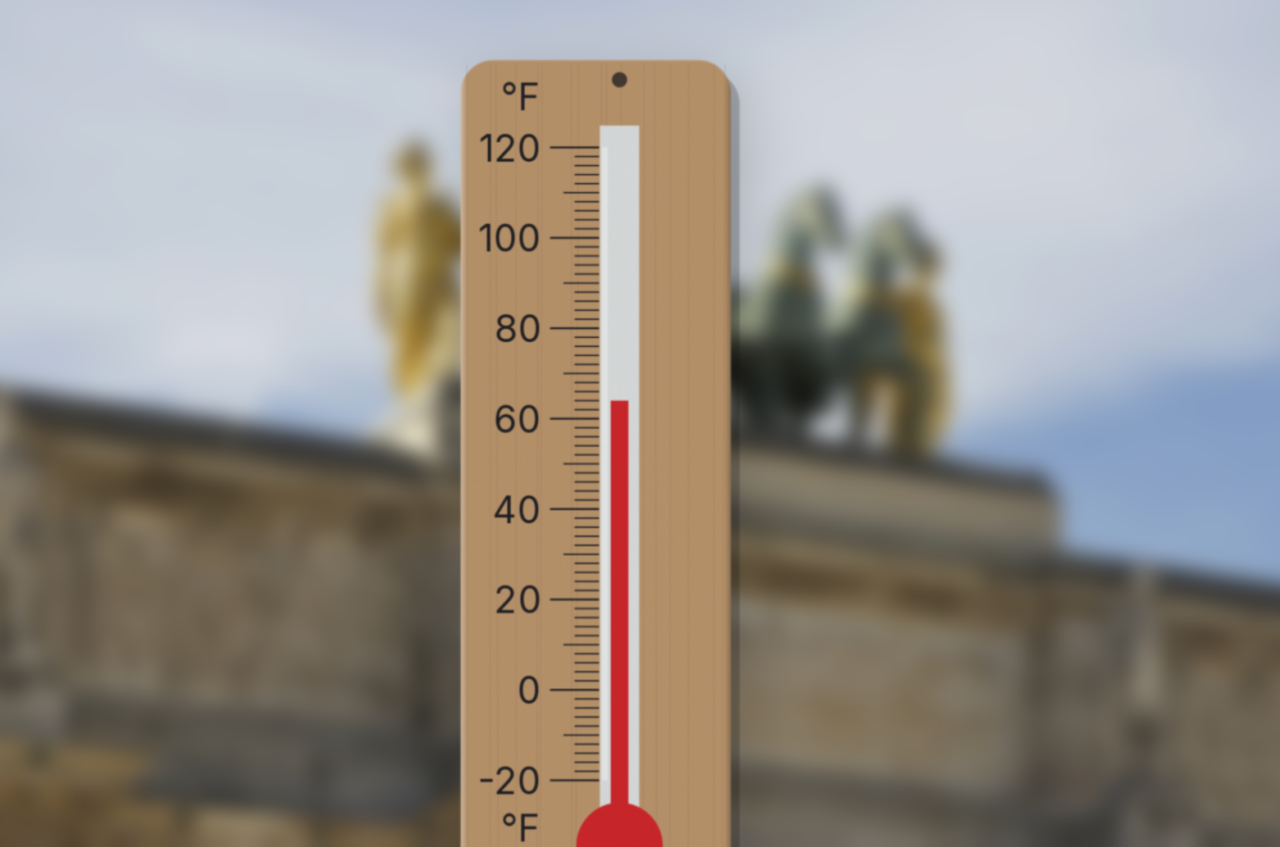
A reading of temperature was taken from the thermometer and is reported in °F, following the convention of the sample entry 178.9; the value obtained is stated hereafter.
64
